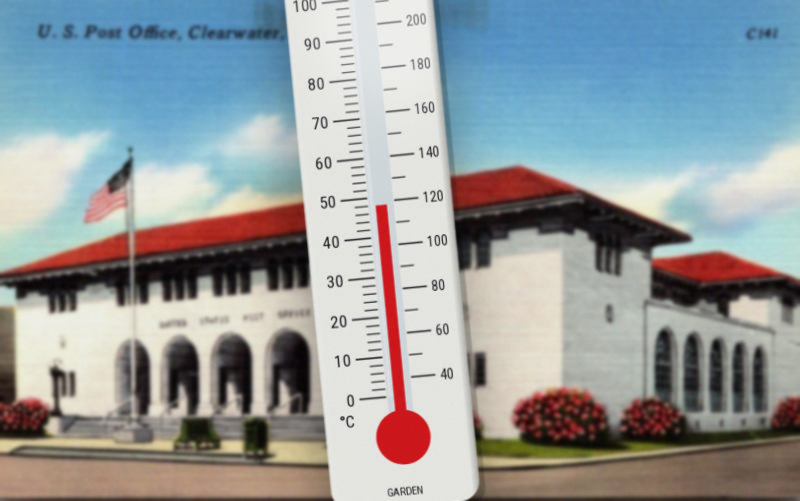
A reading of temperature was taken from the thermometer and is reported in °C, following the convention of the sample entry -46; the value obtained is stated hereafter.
48
